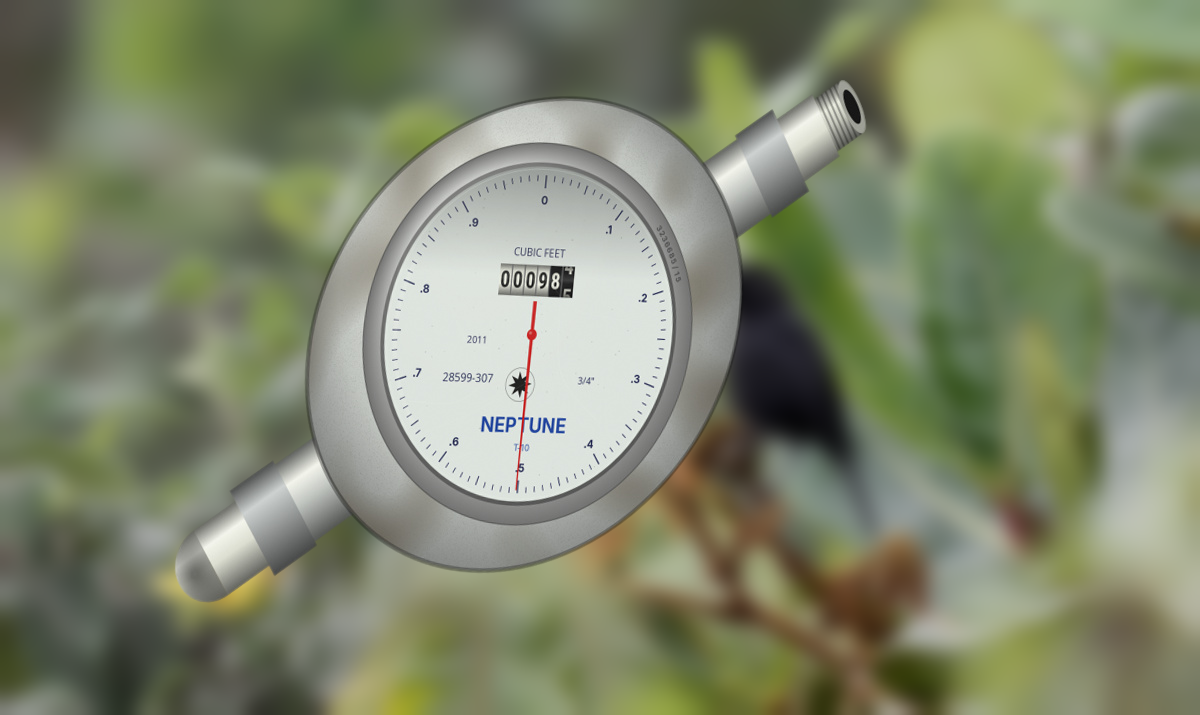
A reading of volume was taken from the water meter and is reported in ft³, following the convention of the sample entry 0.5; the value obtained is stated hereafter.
984.50
